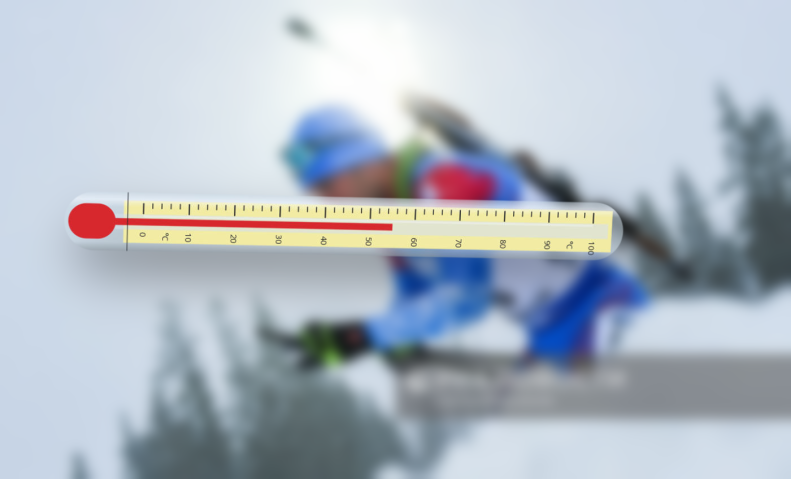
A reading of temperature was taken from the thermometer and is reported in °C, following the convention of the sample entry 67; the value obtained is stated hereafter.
55
